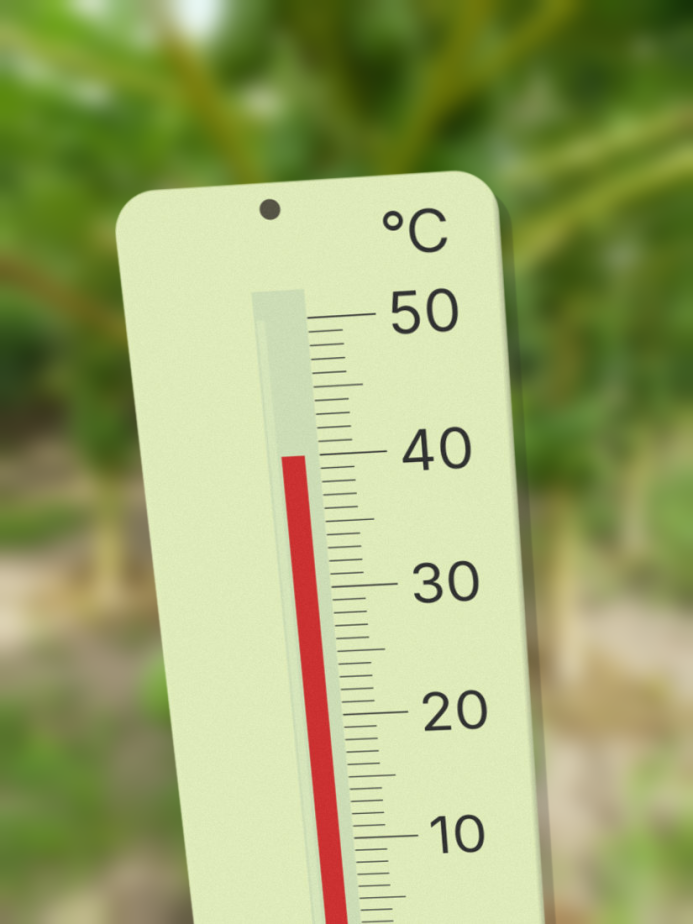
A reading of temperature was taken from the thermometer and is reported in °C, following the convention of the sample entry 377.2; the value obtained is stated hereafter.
40
